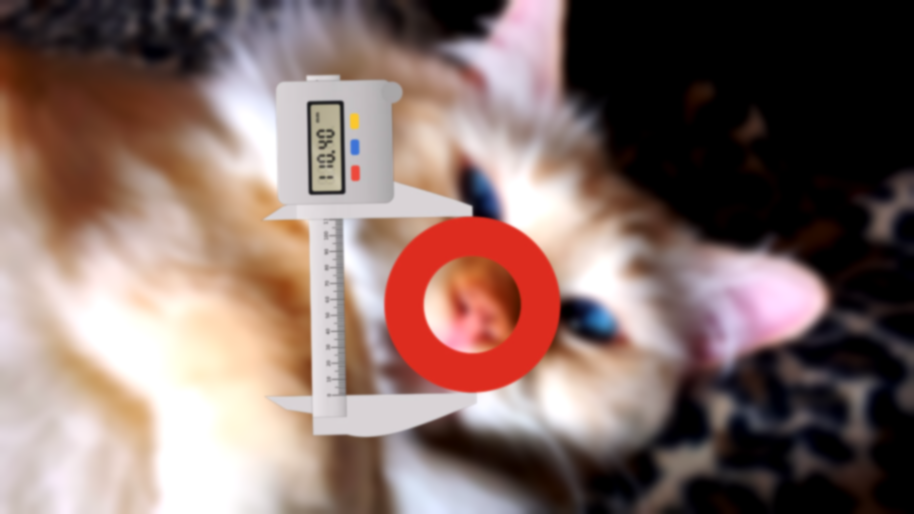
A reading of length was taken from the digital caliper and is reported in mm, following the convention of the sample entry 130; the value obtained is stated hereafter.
110.40
